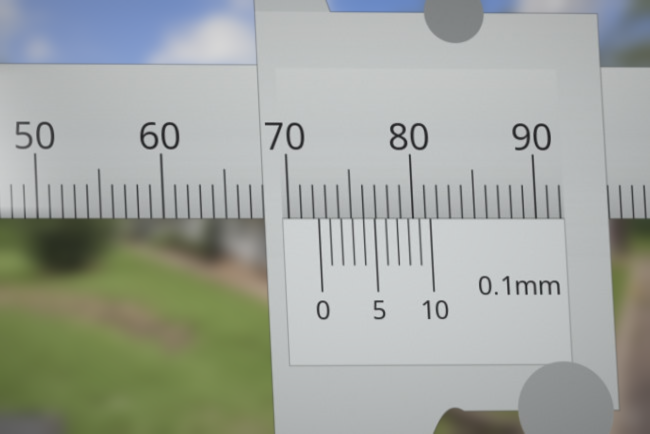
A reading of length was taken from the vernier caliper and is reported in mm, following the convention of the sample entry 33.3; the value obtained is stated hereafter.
72.4
